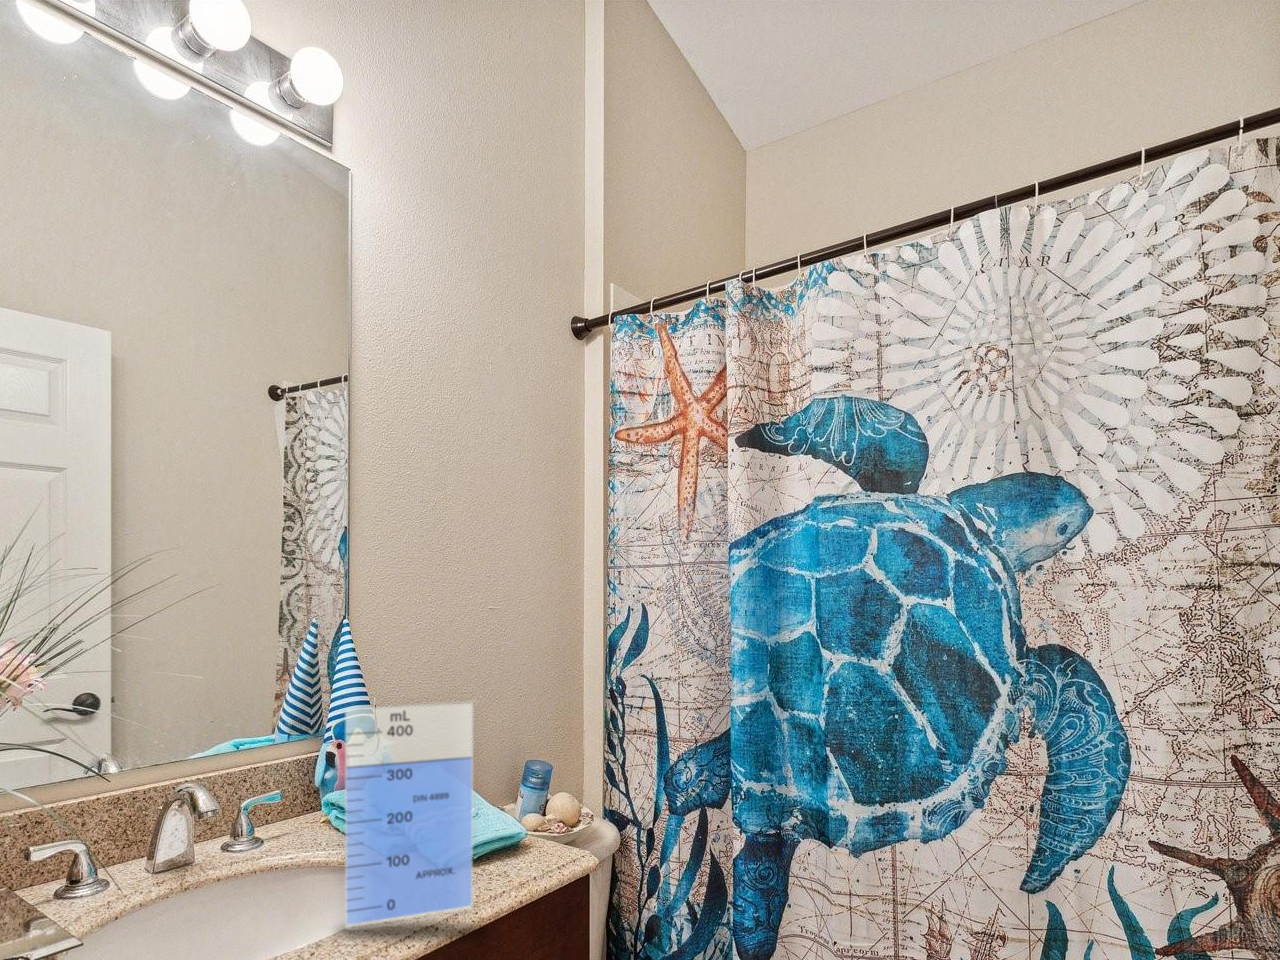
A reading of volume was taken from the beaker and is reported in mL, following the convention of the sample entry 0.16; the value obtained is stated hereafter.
325
